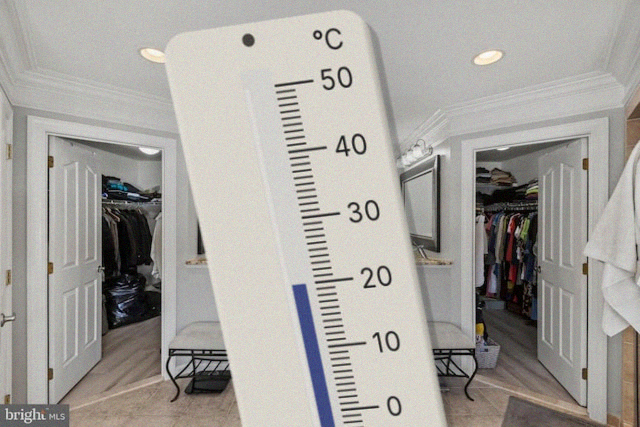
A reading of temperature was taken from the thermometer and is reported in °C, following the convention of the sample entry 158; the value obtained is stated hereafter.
20
